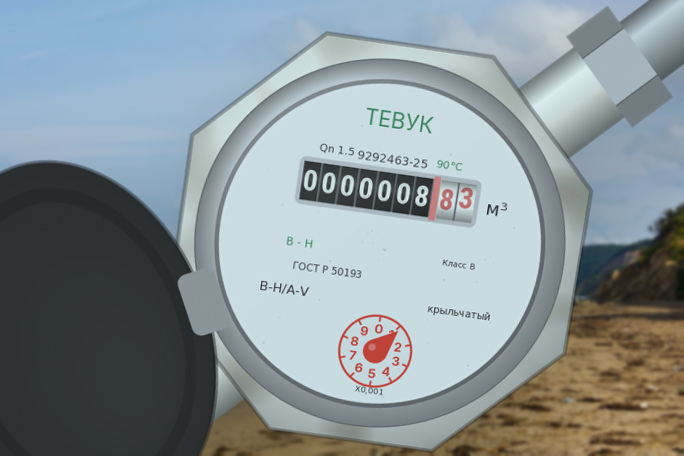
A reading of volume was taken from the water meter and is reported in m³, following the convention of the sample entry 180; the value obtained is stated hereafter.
8.831
